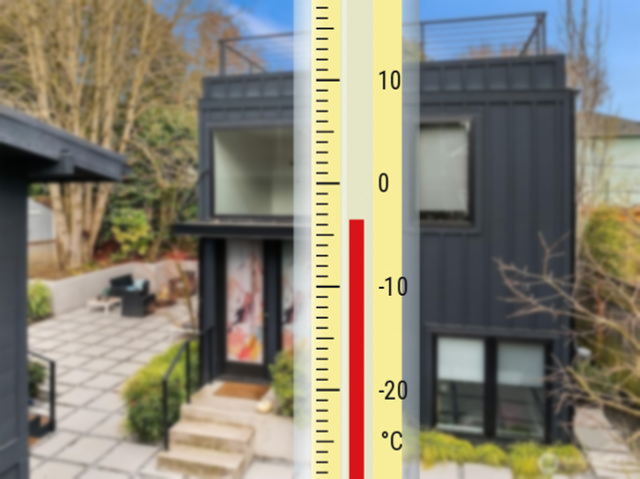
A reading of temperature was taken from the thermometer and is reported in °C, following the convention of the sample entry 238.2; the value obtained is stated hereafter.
-3.5
